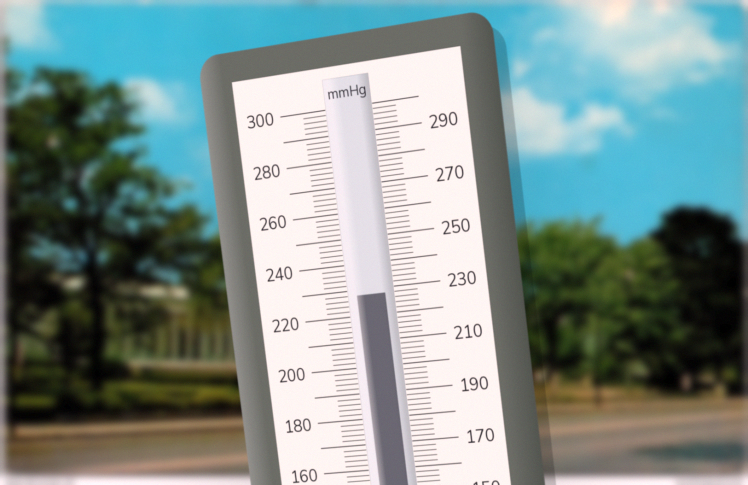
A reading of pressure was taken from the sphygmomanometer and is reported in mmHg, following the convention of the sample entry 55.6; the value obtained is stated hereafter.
228
